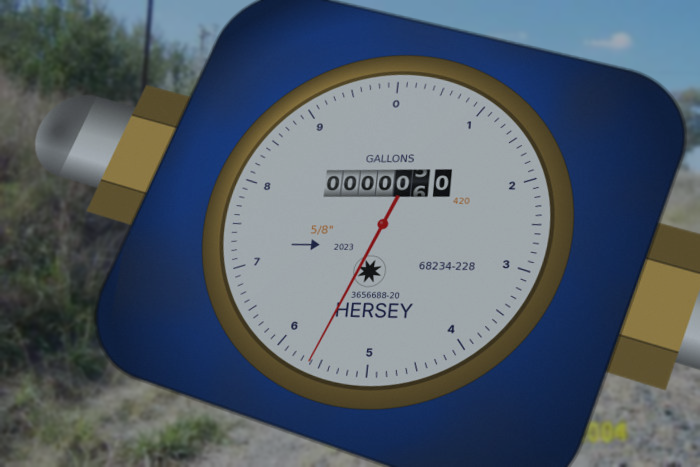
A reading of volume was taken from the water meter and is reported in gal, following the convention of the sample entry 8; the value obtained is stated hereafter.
55.6
